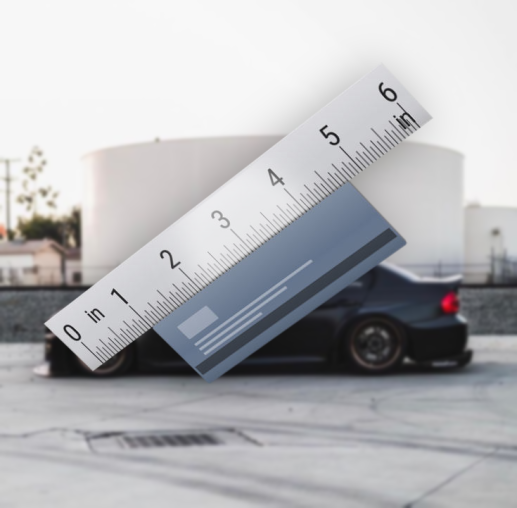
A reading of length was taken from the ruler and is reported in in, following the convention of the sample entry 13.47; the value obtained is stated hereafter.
3.75
